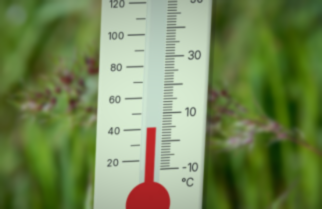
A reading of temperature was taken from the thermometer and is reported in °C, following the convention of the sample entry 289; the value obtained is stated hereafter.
5
